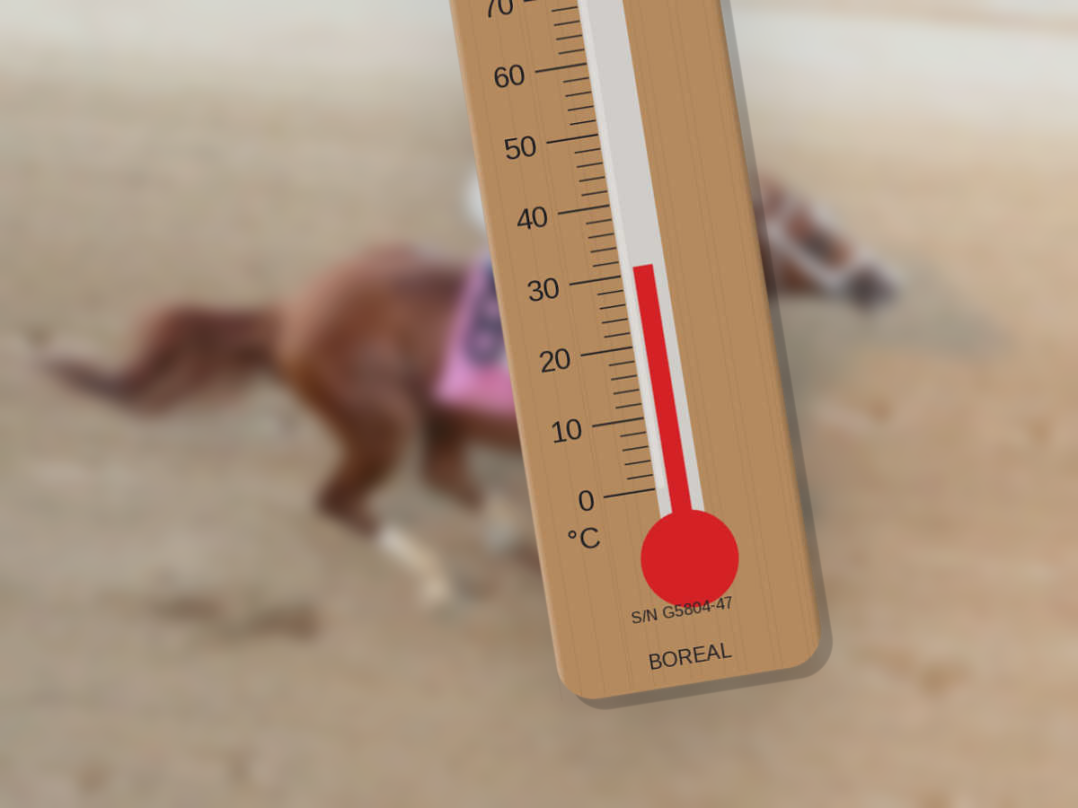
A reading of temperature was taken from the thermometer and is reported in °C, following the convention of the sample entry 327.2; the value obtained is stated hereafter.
31
